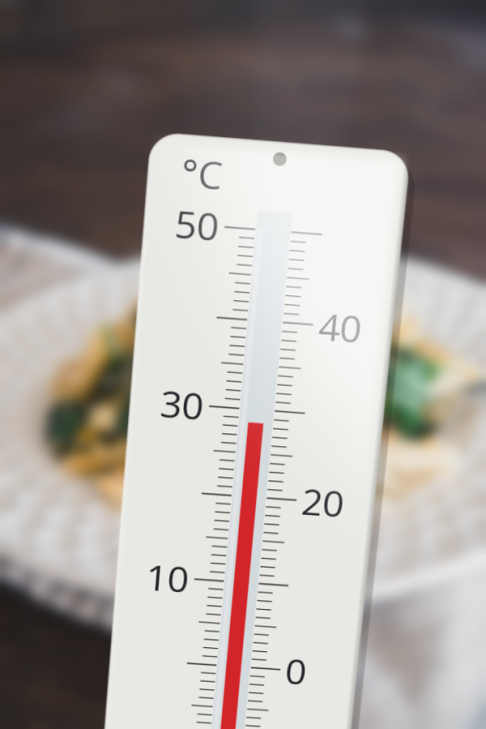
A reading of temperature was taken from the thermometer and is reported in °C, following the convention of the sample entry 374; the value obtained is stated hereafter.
28.5
